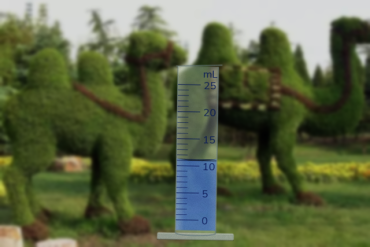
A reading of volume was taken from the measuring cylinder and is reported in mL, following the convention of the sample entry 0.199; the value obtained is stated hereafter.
11
